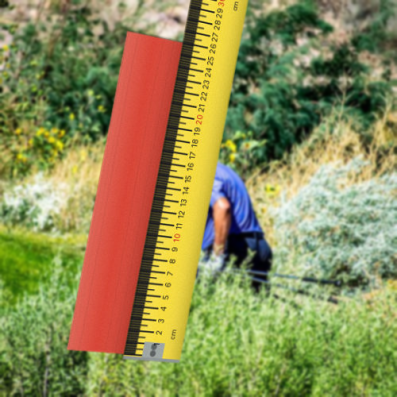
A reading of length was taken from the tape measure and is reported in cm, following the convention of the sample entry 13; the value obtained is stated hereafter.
26
